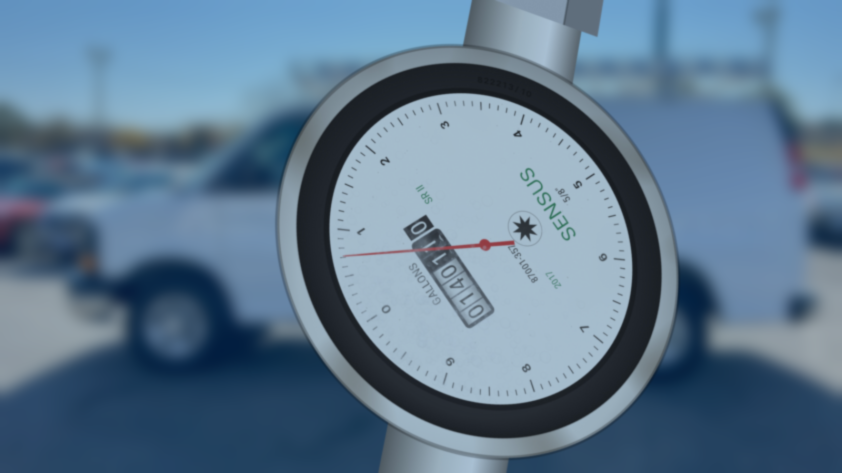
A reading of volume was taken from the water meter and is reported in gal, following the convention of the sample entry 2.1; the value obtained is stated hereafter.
140110.7
